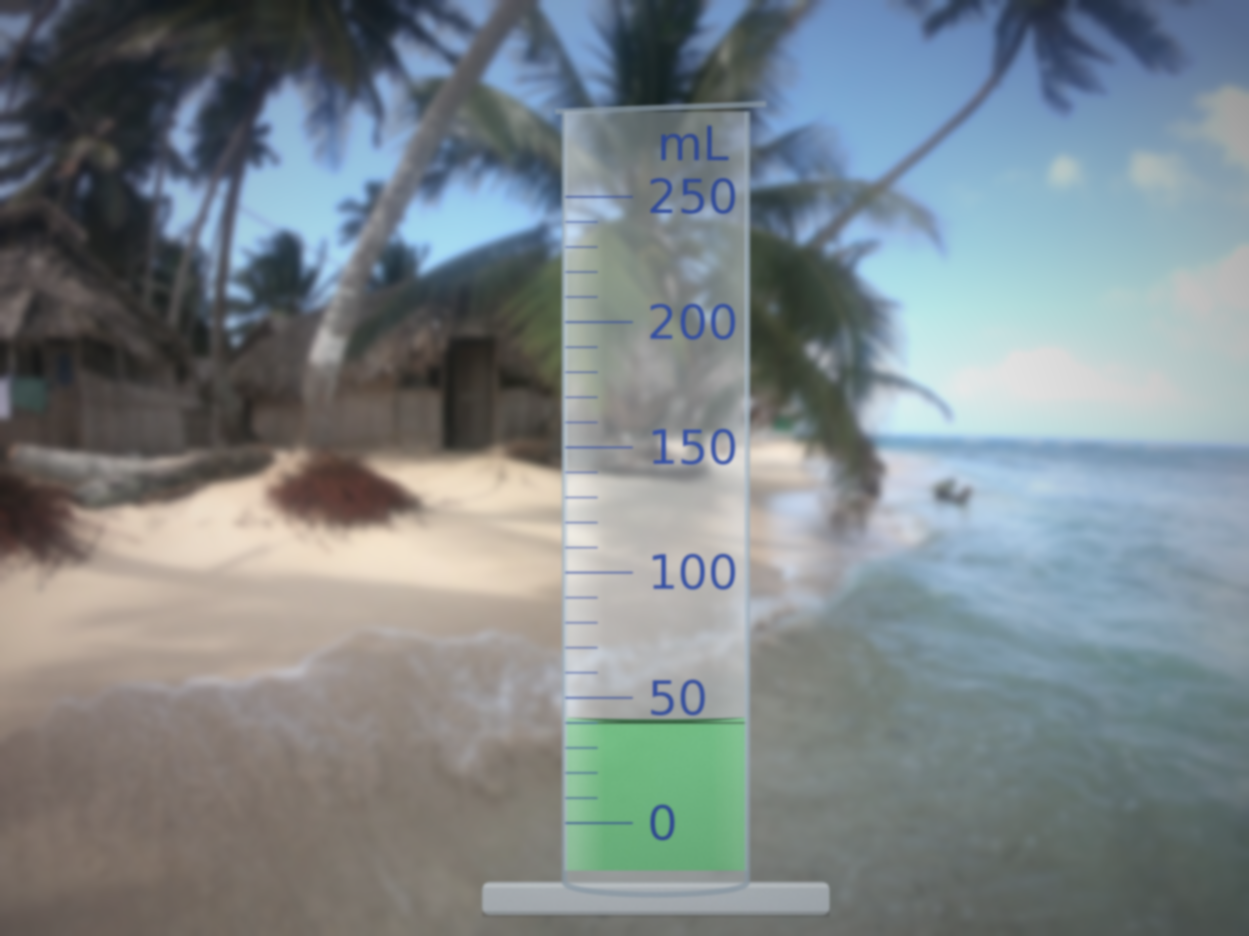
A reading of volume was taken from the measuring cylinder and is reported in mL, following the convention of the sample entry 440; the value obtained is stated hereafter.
40
